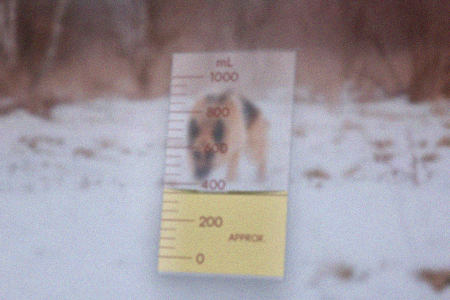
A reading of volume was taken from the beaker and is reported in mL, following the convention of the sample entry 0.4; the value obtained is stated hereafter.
350
